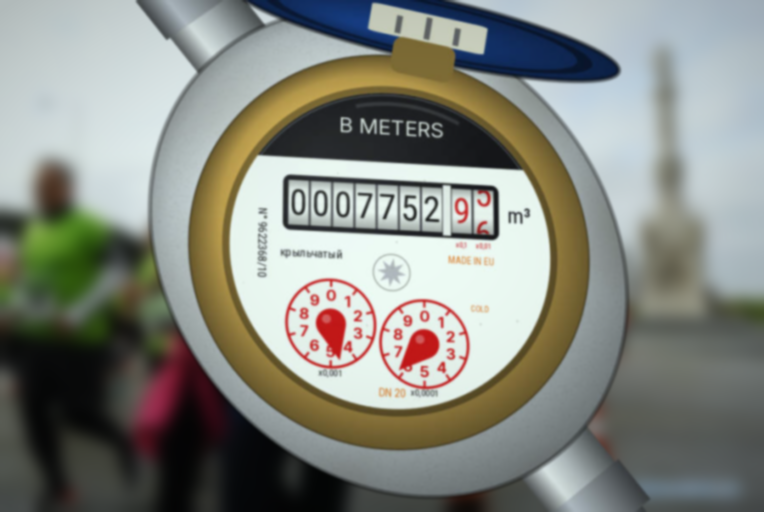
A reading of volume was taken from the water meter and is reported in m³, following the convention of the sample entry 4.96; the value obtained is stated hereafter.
7752.9546
